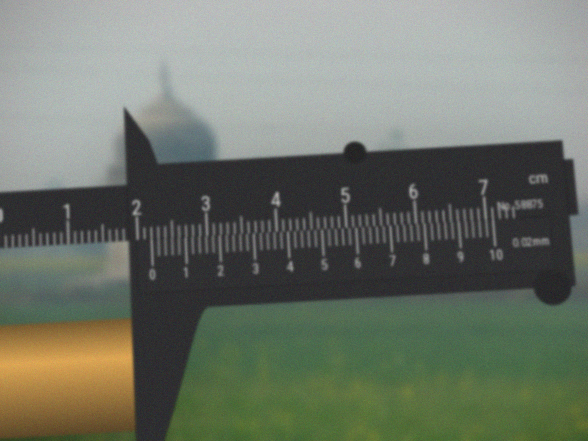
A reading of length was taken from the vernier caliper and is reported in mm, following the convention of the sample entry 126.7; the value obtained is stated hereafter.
22.0
